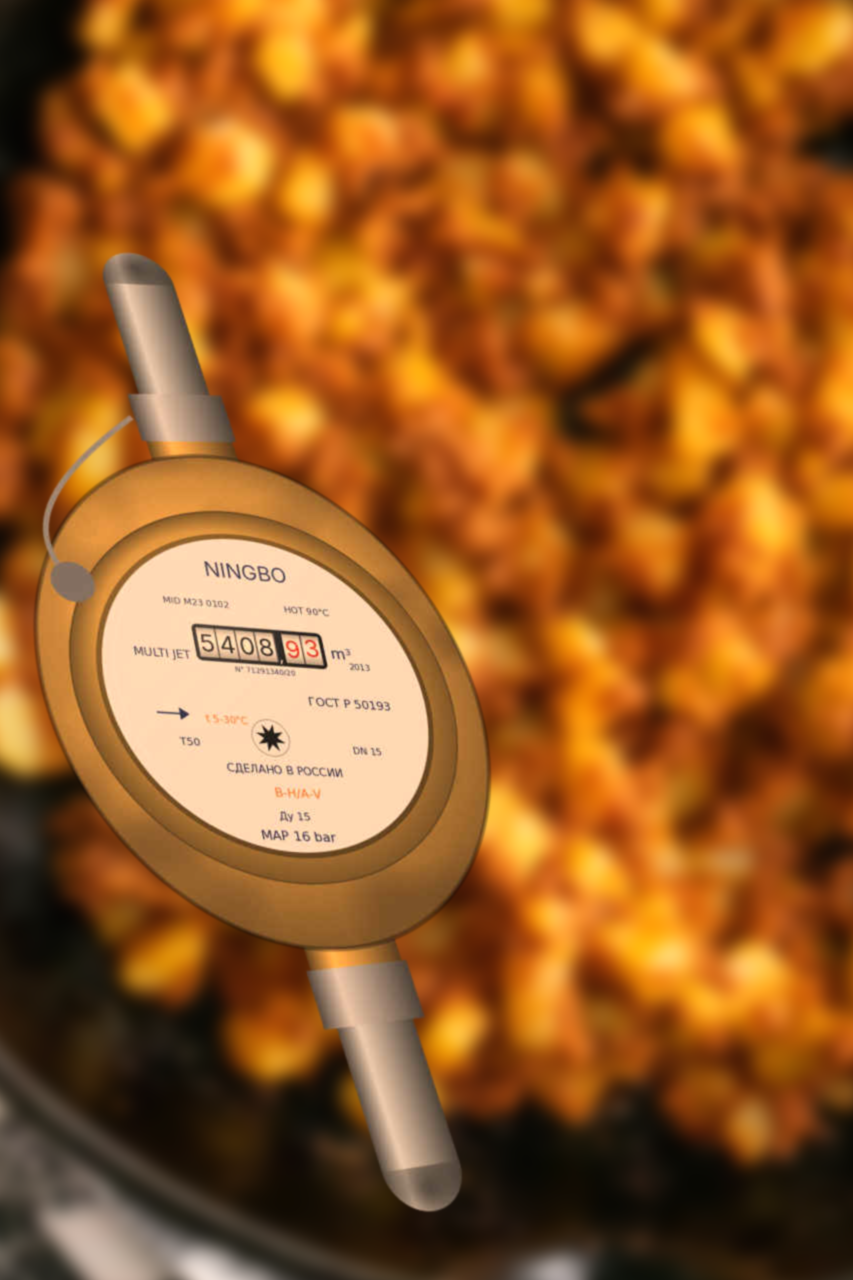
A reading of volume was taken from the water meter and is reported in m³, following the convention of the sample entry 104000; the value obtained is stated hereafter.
5408.93
